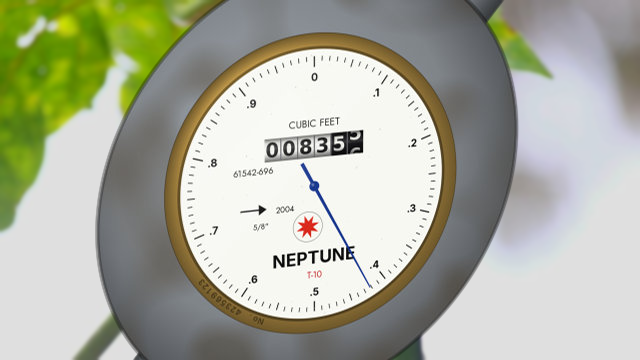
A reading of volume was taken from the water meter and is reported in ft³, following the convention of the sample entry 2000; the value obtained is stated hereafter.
8355.42
